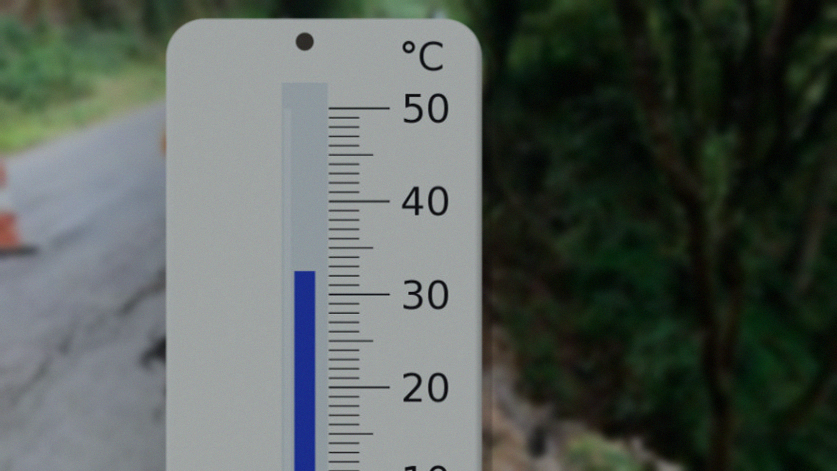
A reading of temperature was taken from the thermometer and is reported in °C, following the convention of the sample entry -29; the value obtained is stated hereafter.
32.5
